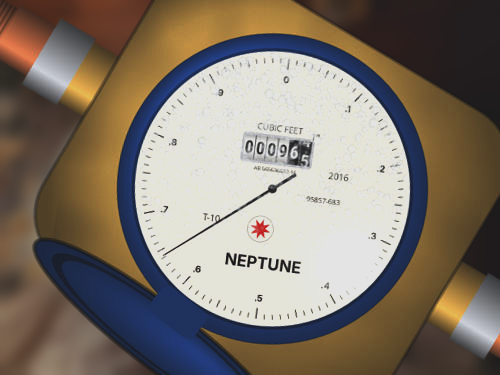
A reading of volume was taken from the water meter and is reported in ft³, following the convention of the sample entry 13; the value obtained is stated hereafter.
964.64
